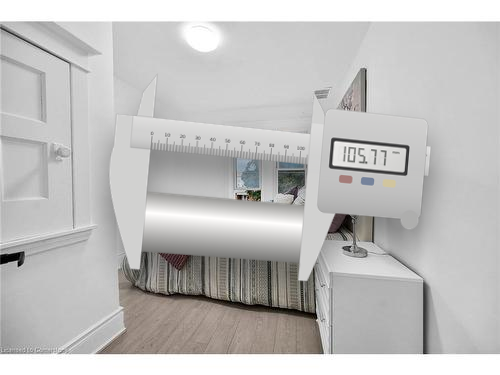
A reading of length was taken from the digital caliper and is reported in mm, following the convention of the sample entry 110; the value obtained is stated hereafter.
105.77
